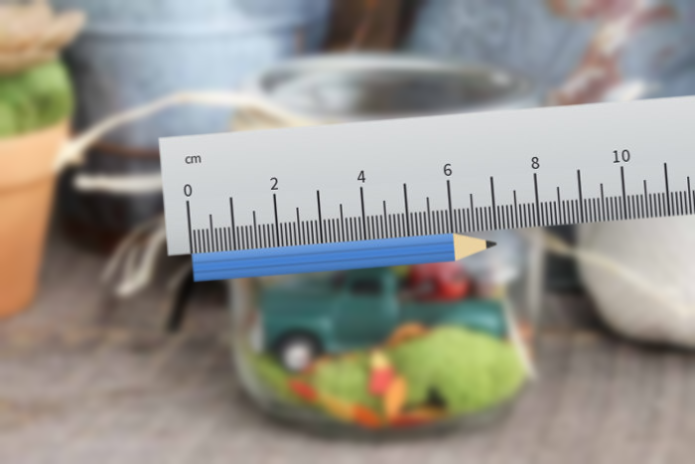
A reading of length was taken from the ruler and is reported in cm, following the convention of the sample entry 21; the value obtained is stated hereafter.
7
